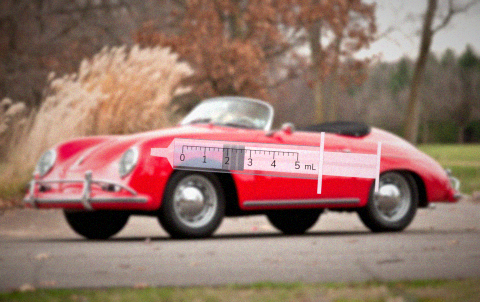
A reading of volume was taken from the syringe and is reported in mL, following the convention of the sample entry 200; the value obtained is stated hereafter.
1.8
